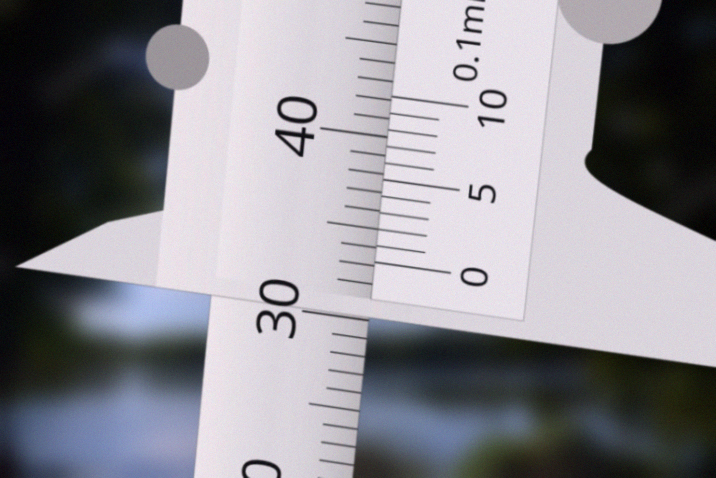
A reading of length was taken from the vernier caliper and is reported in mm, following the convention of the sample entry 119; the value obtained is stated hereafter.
33.2
